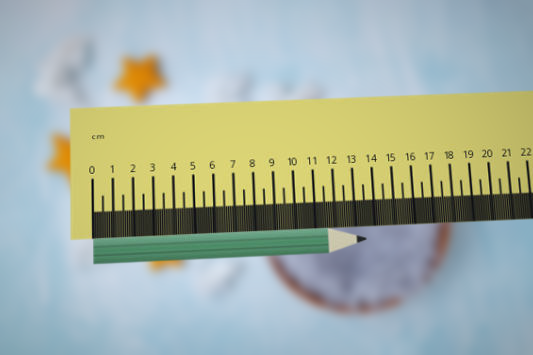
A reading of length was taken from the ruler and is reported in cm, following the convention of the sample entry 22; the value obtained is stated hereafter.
13.5
